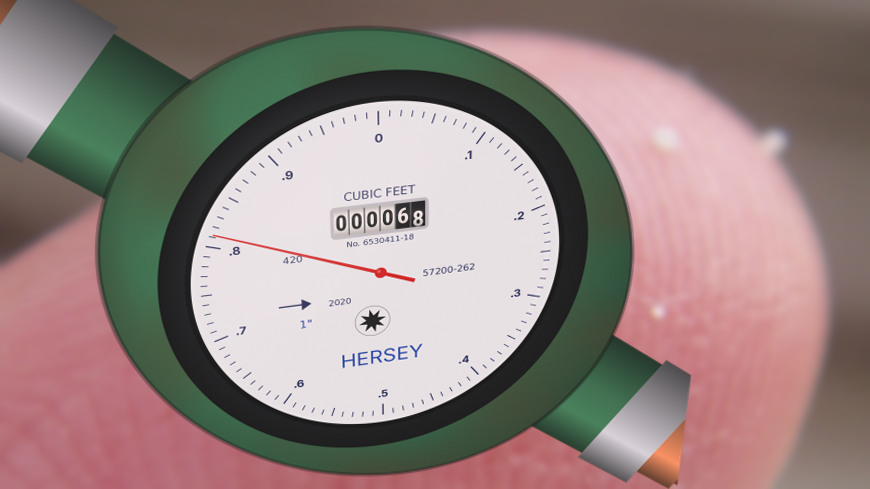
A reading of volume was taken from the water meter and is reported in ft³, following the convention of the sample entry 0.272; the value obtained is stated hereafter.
67.81
